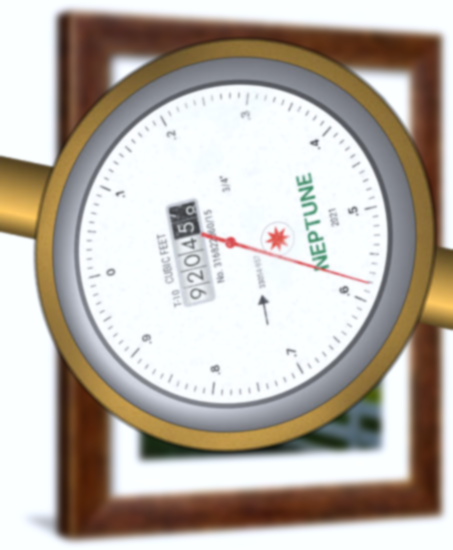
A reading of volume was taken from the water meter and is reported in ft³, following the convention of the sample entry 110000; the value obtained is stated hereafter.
920457.58
